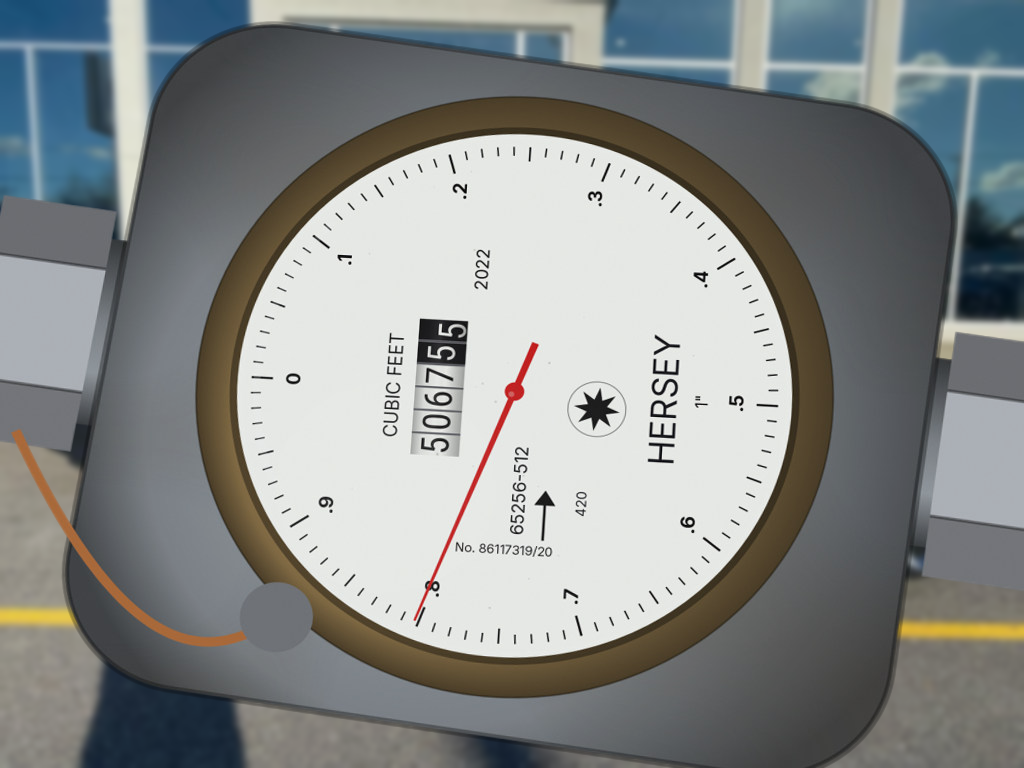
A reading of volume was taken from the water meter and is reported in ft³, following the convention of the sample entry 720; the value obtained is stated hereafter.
506754.80
